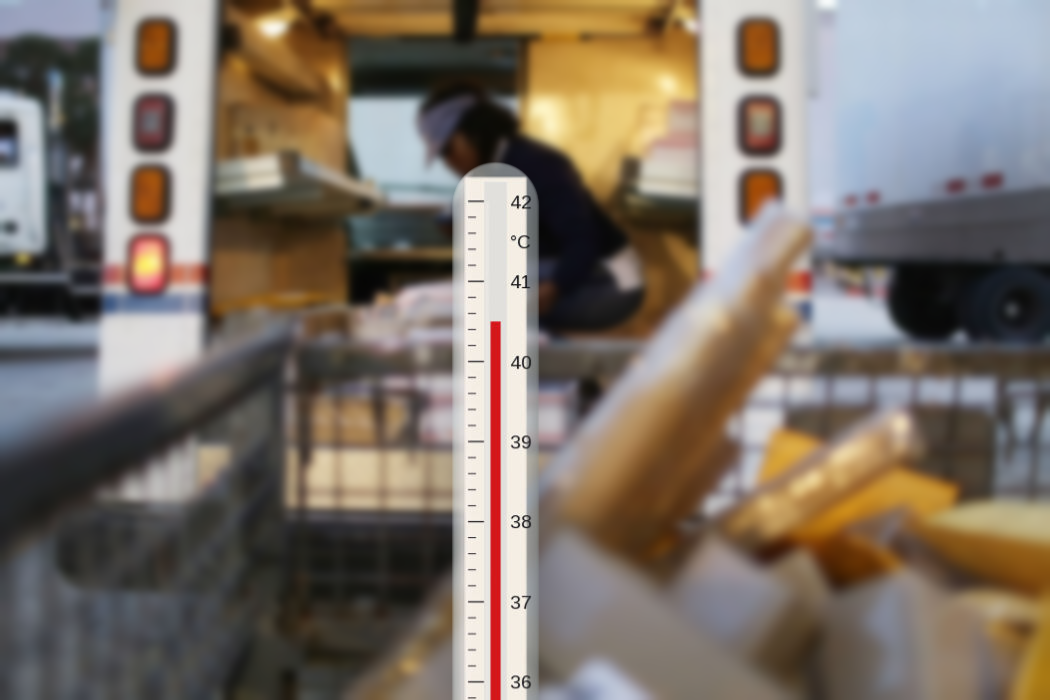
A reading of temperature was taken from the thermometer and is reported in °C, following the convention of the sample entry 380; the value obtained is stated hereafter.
40.5
